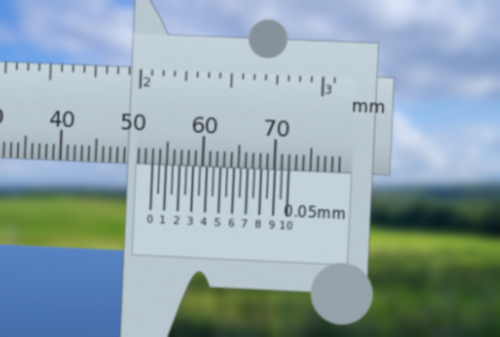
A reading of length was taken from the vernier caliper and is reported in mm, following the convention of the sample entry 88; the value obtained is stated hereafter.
53.0
